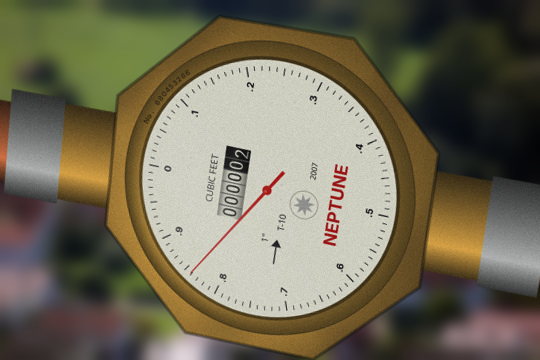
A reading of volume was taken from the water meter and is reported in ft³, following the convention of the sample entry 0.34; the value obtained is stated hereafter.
1.84
